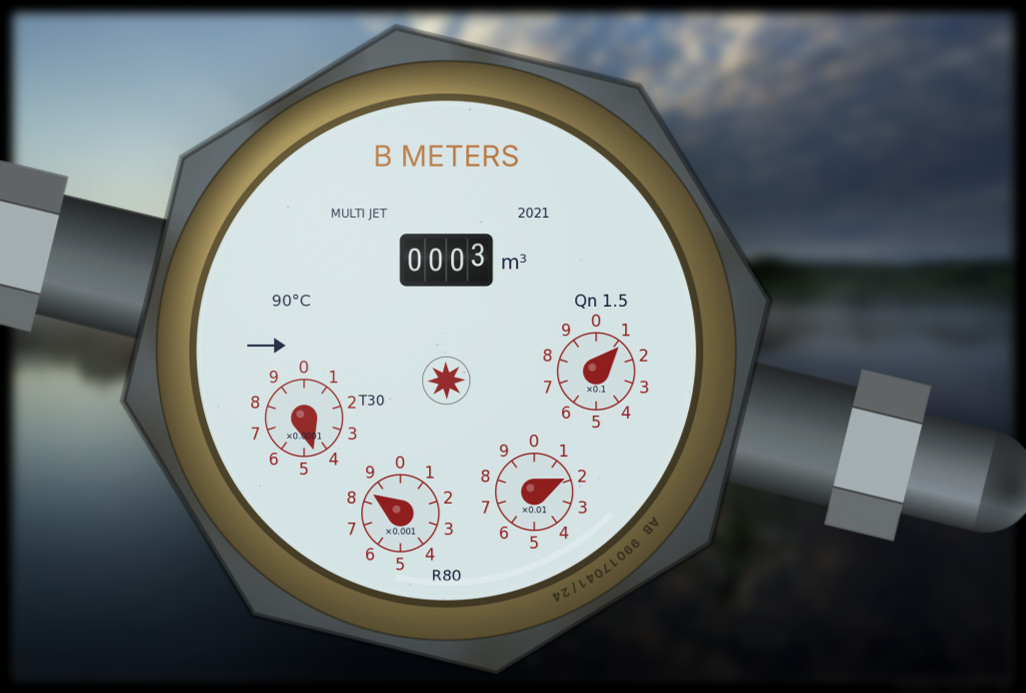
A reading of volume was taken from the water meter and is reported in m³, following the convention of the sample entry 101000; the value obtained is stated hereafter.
3.1184
